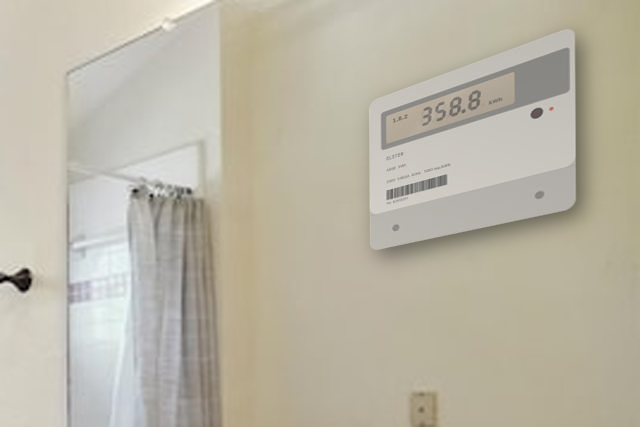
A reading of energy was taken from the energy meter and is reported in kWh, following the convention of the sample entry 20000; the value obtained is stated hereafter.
358.8
